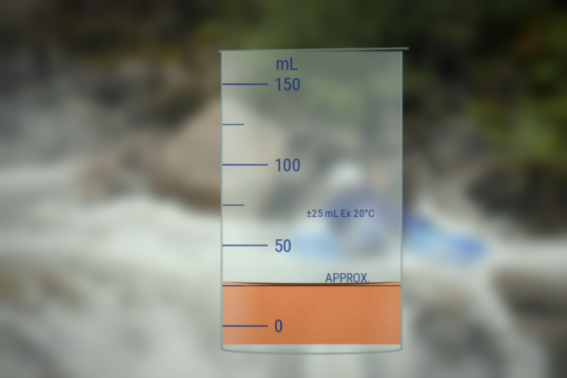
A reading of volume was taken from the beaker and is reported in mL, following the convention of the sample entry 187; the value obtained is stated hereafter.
25
